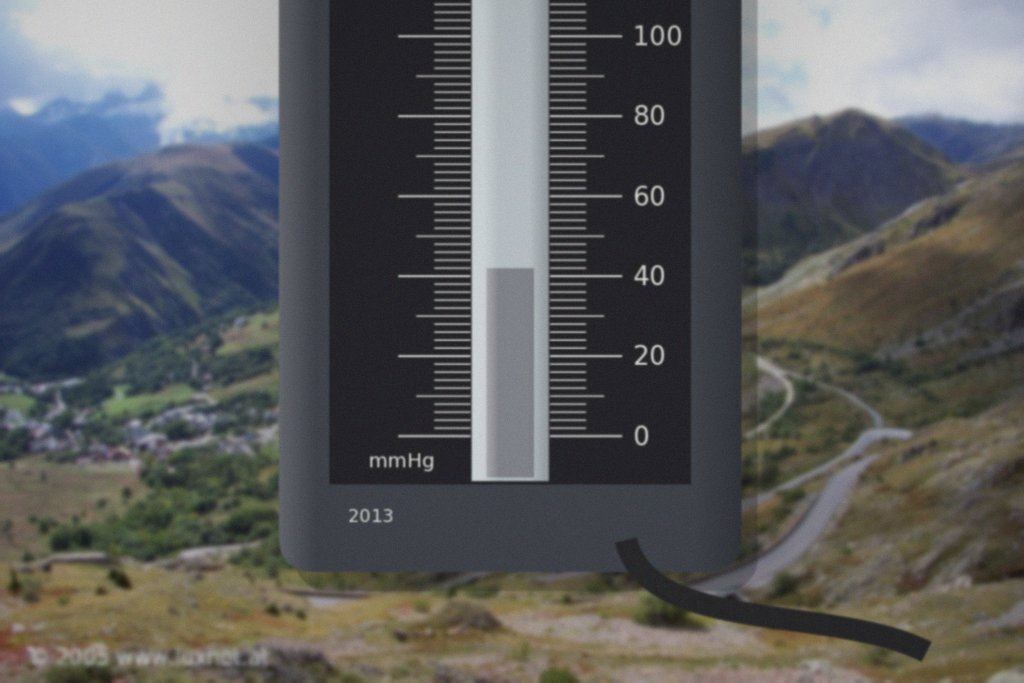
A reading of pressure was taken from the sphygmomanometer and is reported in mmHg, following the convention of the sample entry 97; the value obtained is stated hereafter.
42
